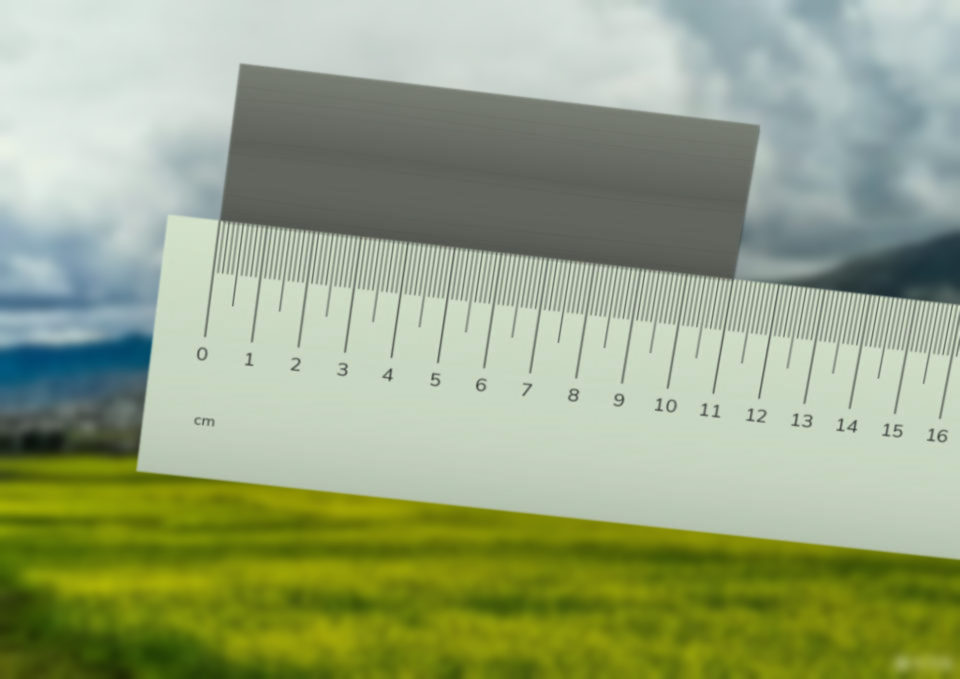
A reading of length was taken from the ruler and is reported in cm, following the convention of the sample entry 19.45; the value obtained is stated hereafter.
11
